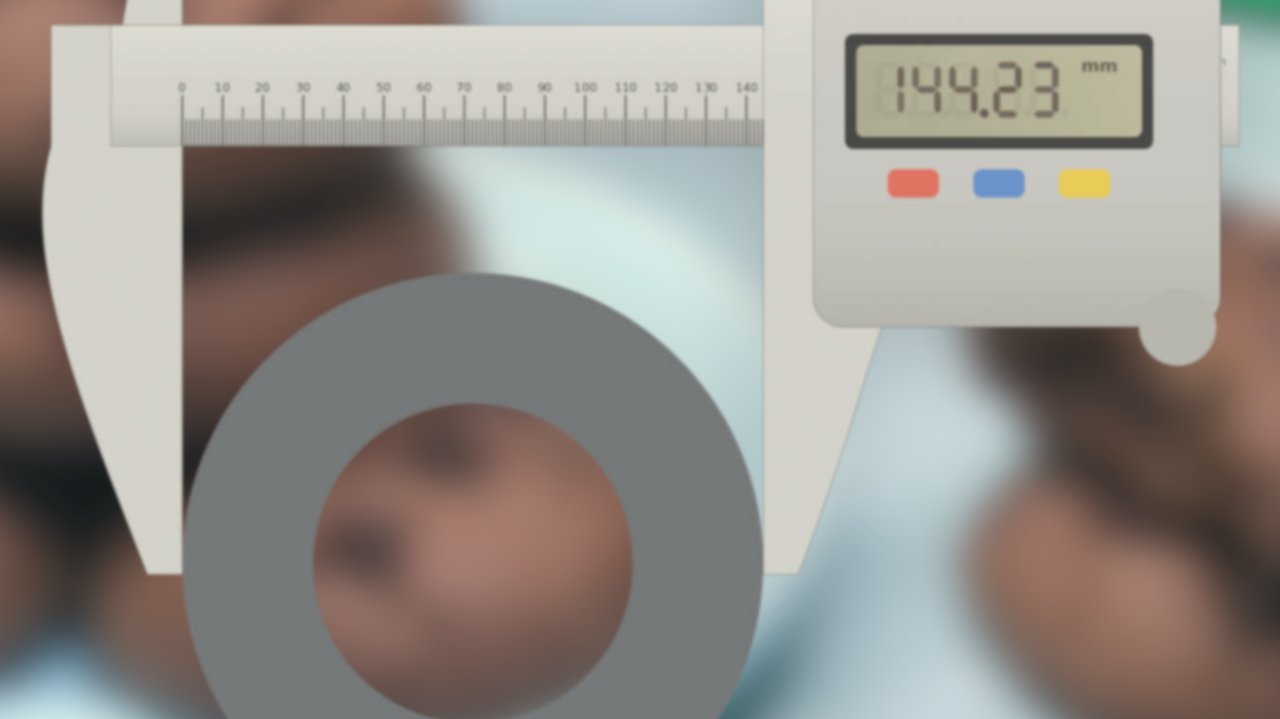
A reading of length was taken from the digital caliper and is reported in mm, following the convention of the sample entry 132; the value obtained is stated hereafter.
144.23
